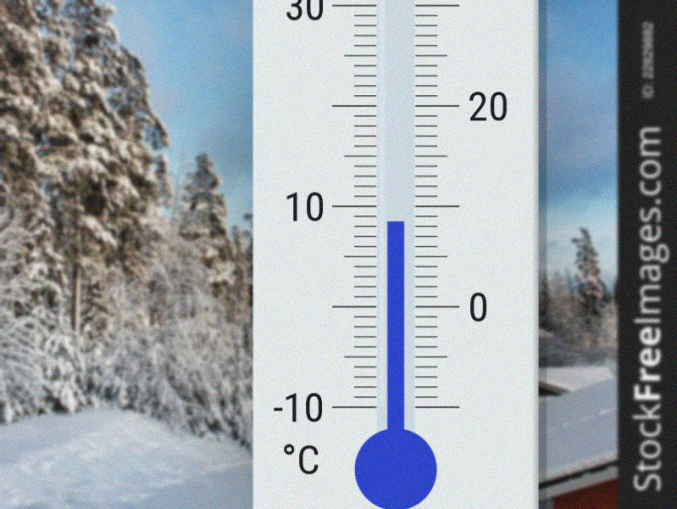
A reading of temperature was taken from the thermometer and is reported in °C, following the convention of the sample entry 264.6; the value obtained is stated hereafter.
8.5
